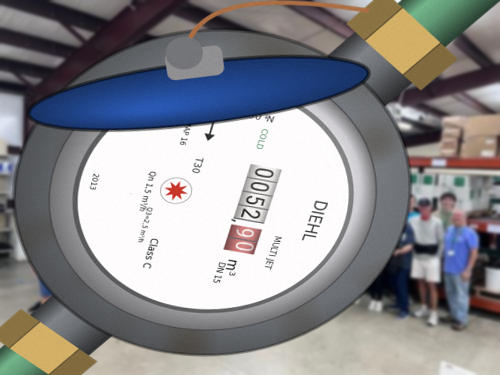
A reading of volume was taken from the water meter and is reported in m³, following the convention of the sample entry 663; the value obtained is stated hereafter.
52.90
